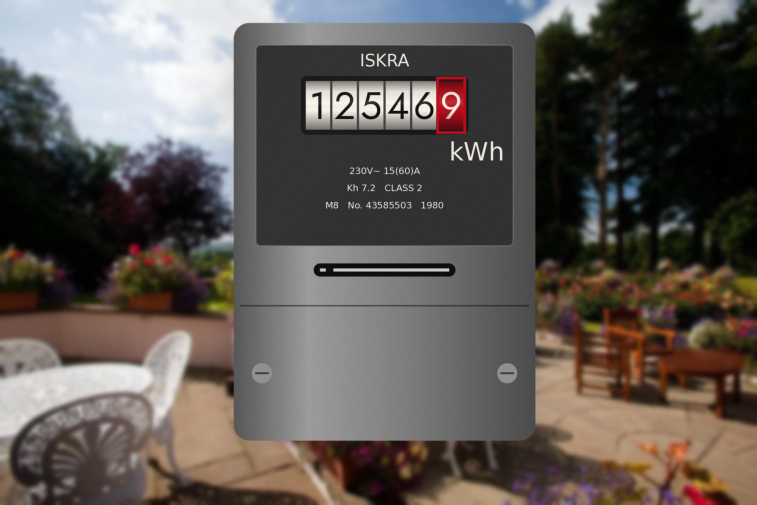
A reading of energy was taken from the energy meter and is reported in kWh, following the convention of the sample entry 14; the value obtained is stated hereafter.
12546.9
